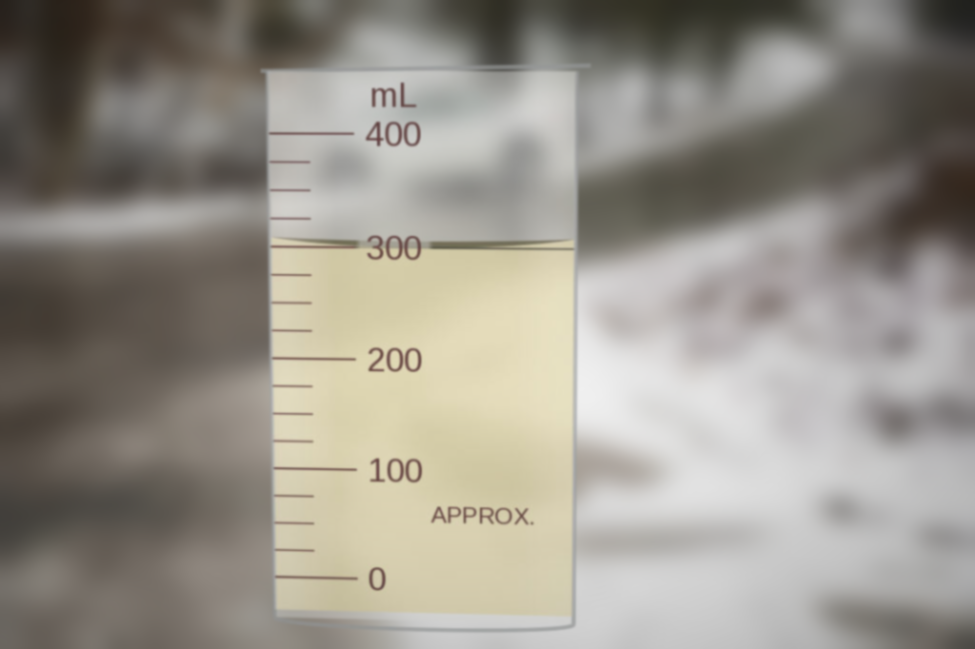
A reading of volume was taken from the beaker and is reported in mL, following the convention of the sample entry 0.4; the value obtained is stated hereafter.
300
